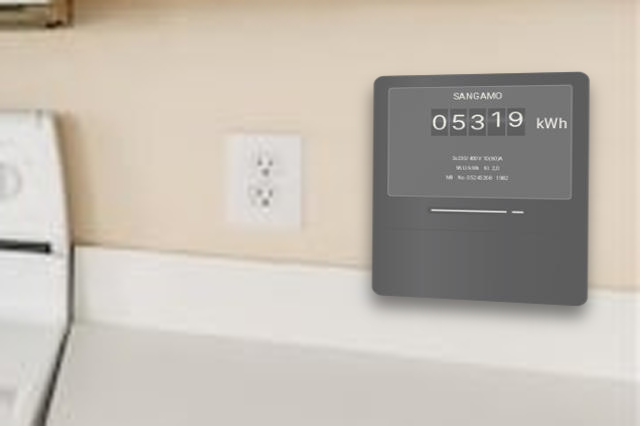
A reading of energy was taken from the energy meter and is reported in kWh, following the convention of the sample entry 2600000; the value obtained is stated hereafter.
5319
